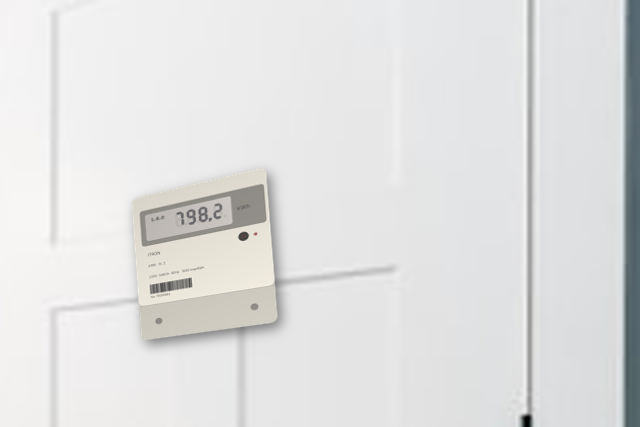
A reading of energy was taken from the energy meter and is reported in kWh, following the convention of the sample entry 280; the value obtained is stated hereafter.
798.2
